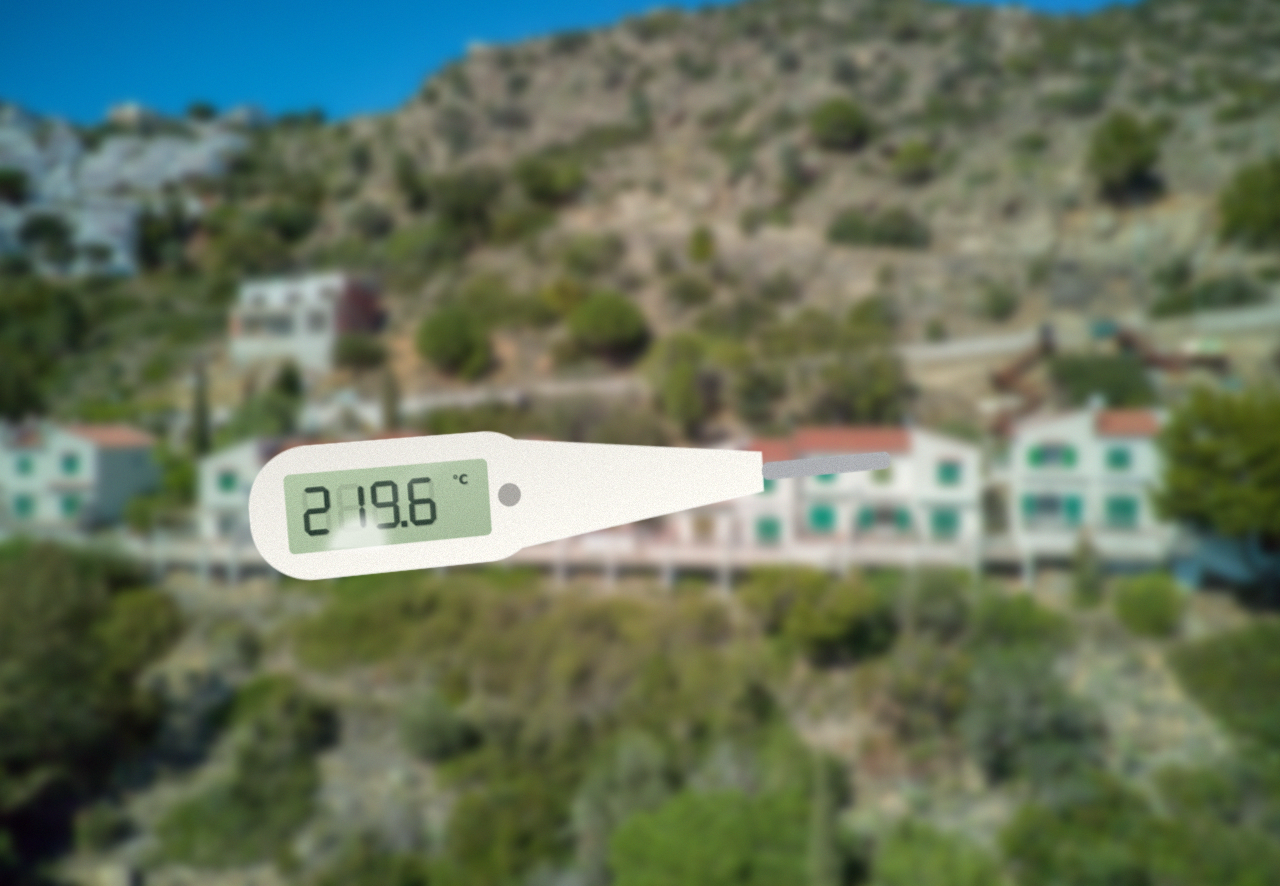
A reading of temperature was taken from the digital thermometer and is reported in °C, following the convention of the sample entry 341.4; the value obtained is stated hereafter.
219.6
